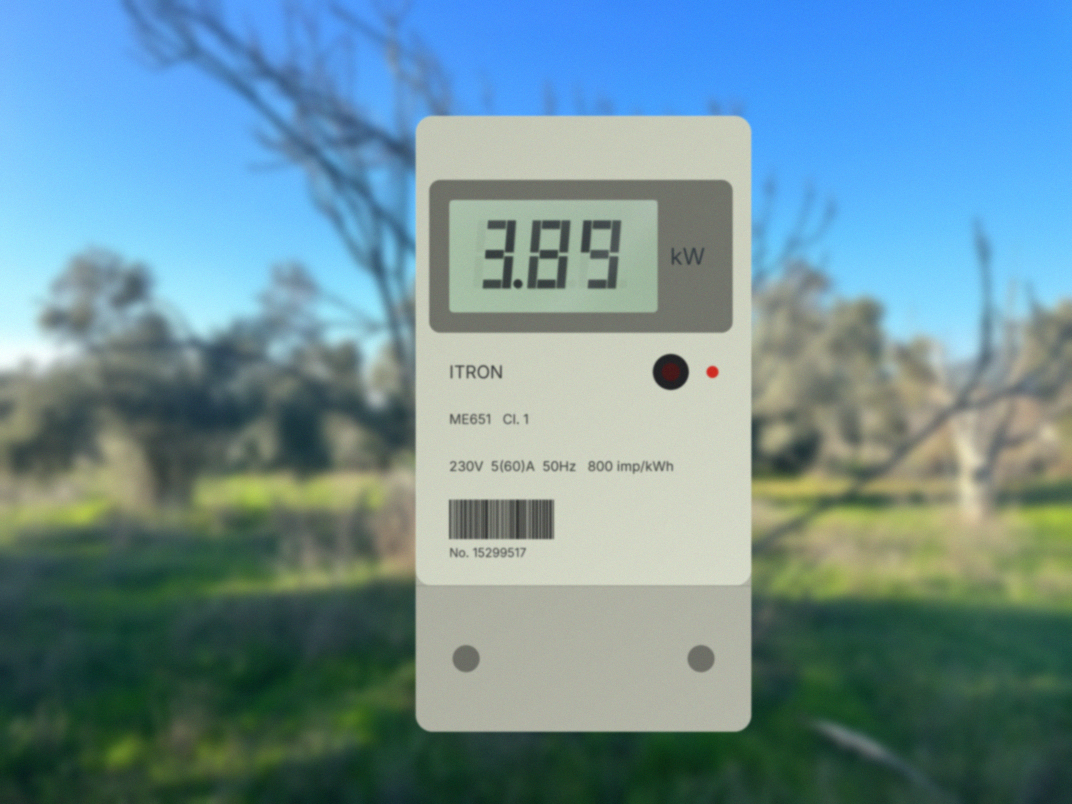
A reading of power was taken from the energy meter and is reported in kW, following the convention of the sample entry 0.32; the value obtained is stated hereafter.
3.89
